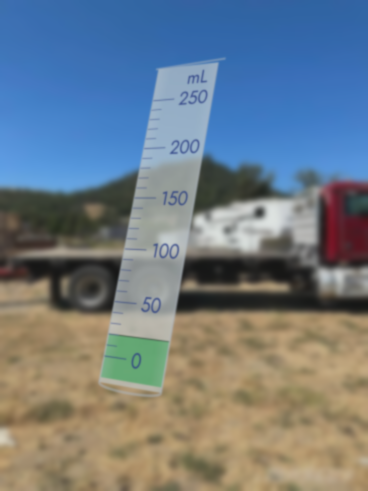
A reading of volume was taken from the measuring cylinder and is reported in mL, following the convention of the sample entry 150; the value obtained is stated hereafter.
20
